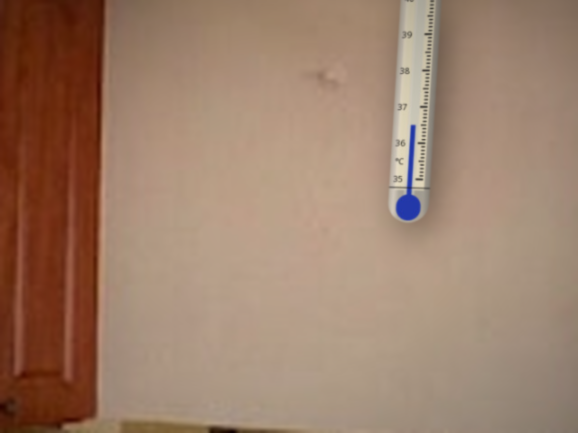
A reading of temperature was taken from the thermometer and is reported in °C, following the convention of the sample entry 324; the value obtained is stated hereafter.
36.5
